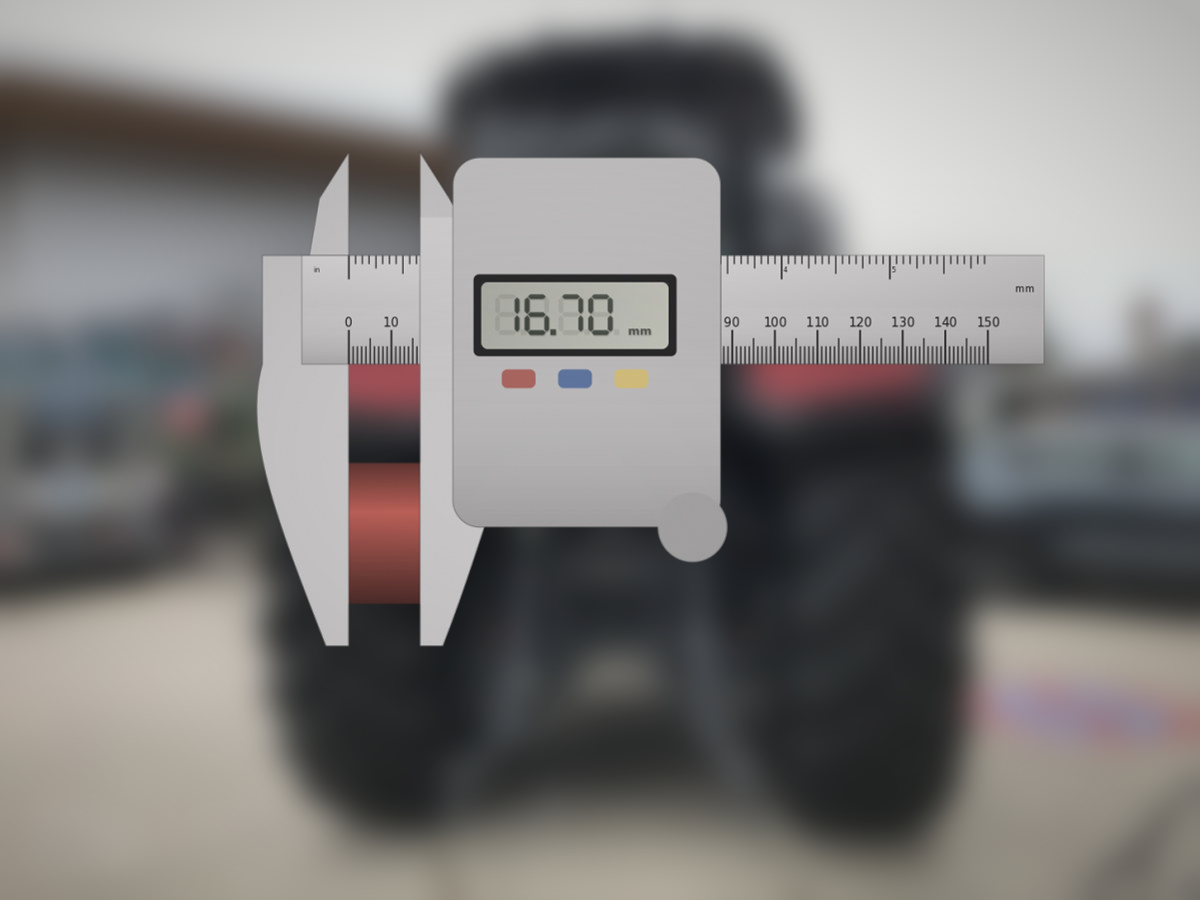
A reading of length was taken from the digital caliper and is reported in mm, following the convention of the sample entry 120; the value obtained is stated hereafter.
16.70
